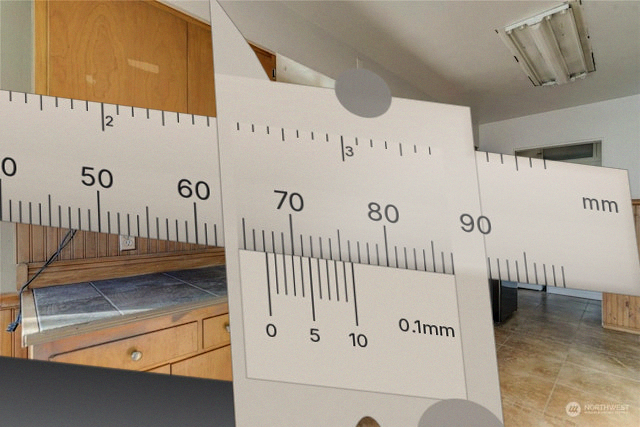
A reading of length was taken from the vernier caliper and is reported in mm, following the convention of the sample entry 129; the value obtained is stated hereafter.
67.2
